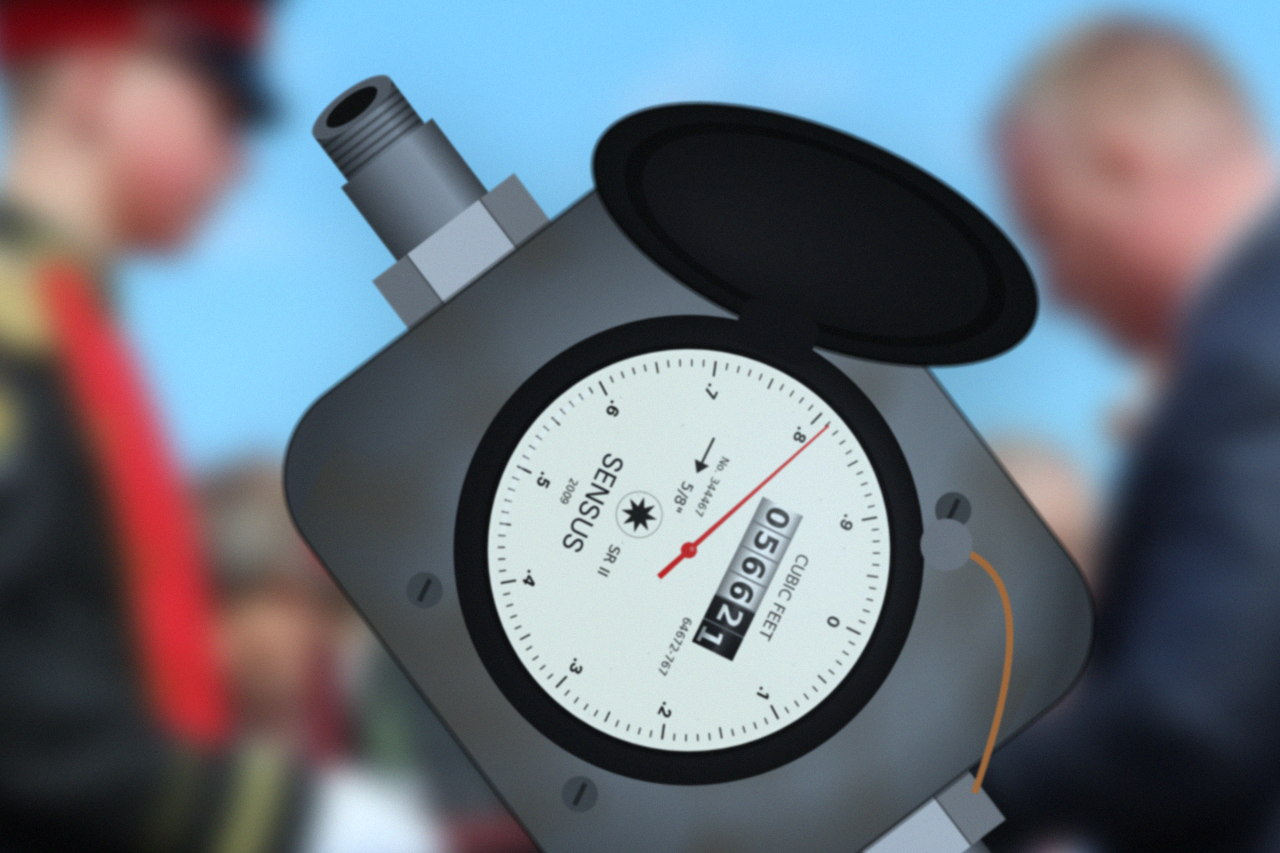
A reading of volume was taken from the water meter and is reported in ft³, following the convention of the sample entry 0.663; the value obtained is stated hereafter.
56620.81
